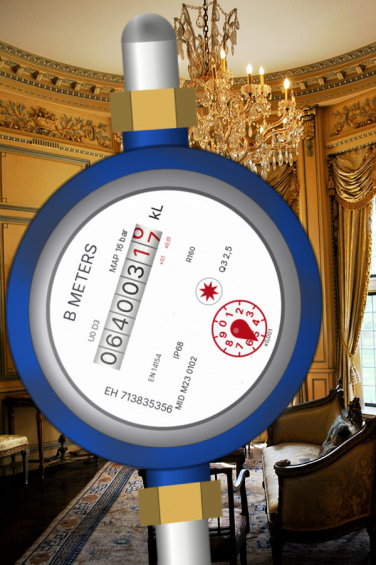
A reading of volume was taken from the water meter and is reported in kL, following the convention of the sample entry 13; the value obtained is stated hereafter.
64003.165
